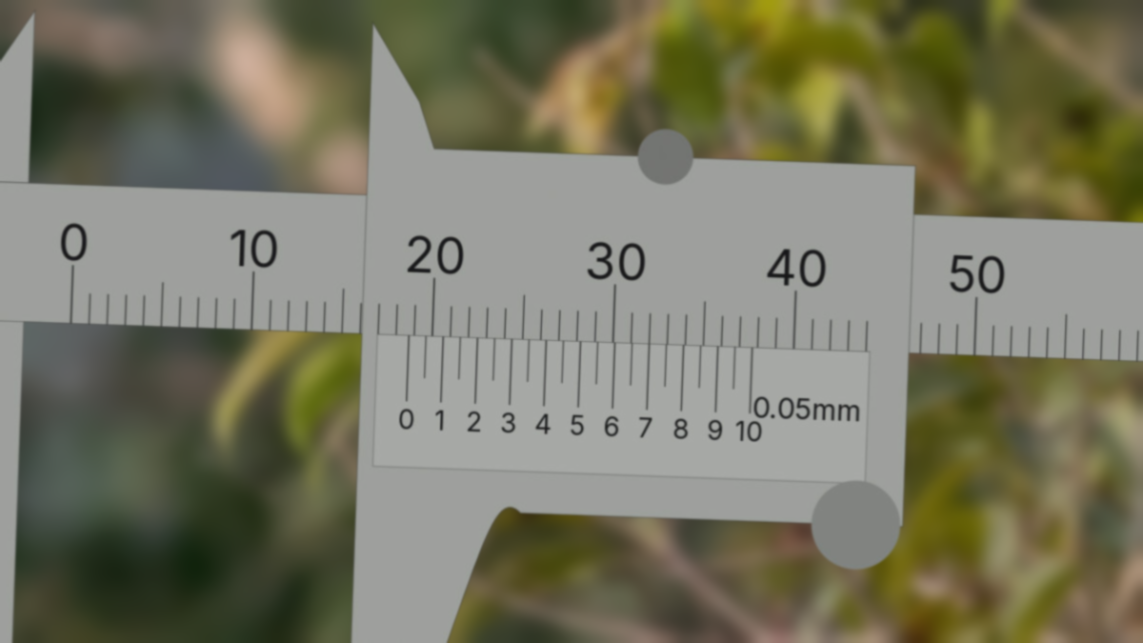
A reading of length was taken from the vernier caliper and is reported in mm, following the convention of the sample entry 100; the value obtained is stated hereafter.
18.7
